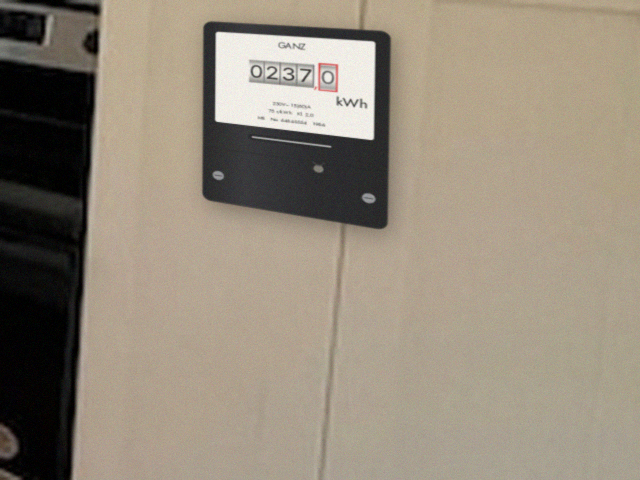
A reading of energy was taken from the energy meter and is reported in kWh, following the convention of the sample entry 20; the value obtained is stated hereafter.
237.0
